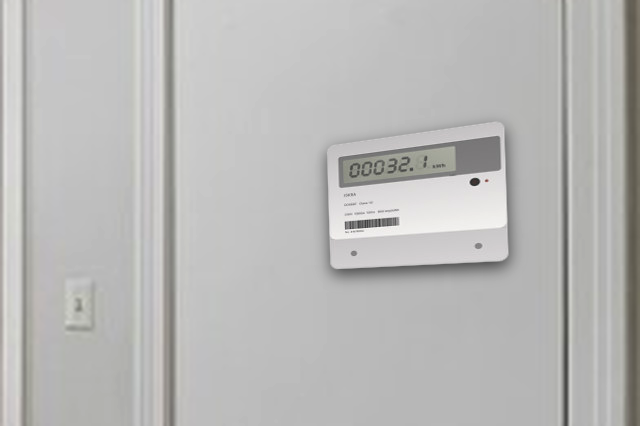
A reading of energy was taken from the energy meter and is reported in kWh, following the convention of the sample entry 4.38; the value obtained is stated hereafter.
32.1
